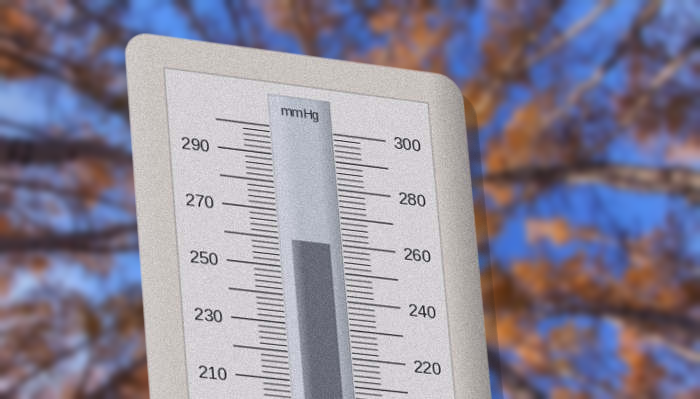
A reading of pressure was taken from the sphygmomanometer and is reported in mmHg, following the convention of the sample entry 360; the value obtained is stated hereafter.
260
